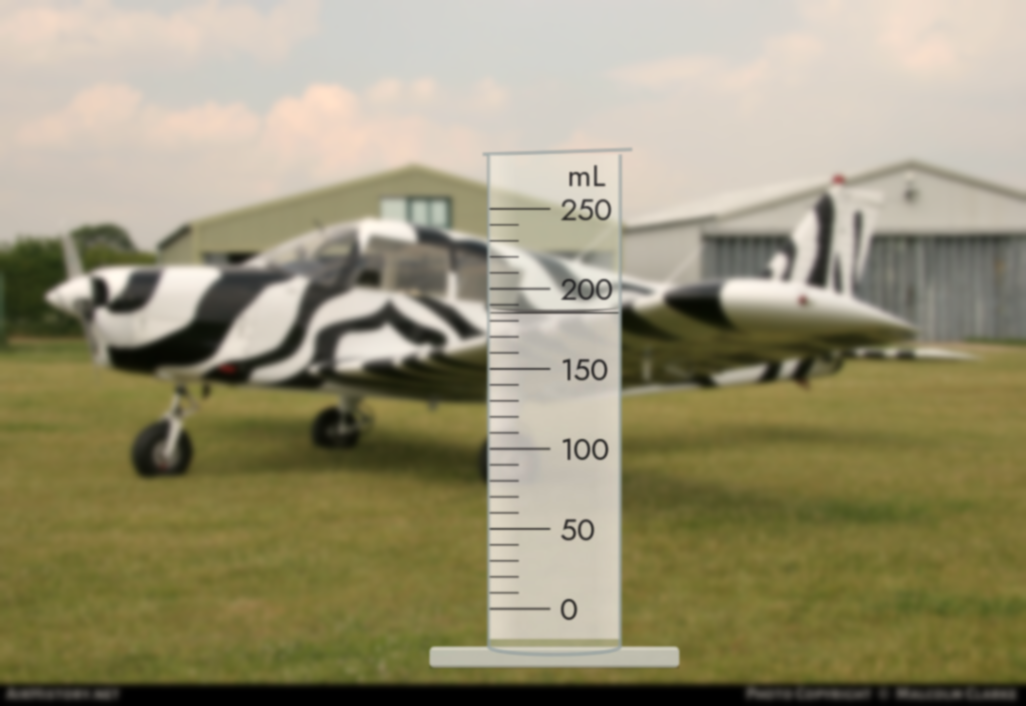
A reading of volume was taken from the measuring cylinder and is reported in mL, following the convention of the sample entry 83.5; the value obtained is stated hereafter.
185
